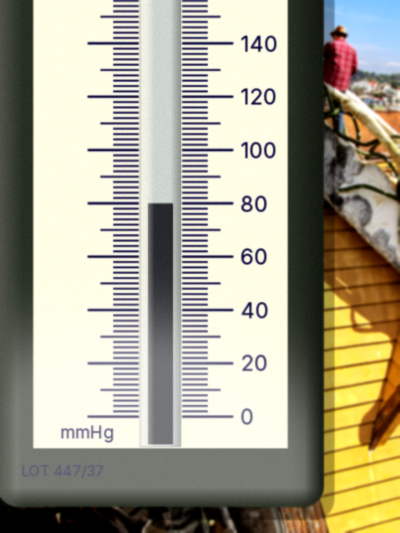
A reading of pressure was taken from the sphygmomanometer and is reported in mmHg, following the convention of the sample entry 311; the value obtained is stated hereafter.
80
